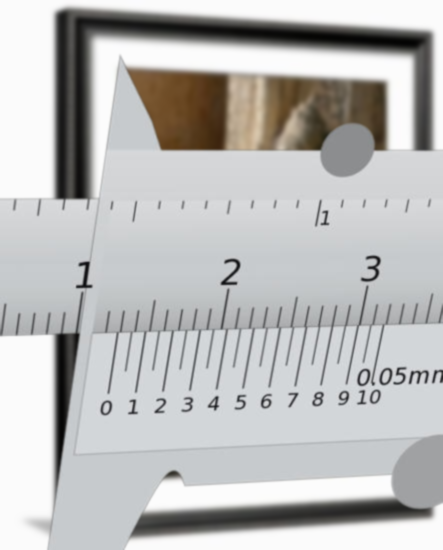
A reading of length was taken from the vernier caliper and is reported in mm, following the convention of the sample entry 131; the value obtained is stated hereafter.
12.8
